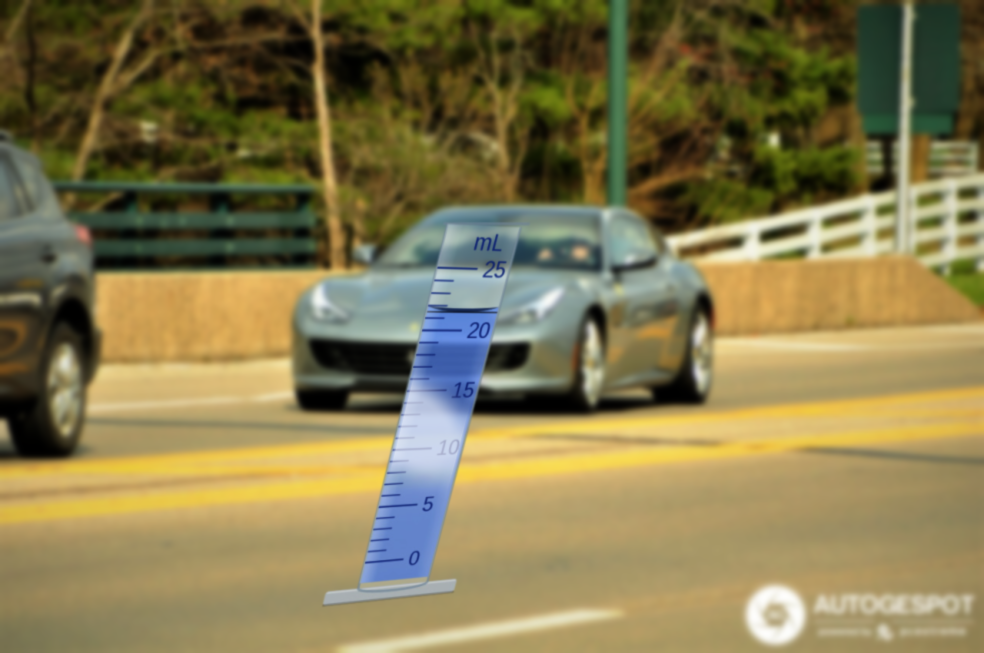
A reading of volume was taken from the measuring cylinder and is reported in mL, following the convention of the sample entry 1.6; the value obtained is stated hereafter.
21.5
